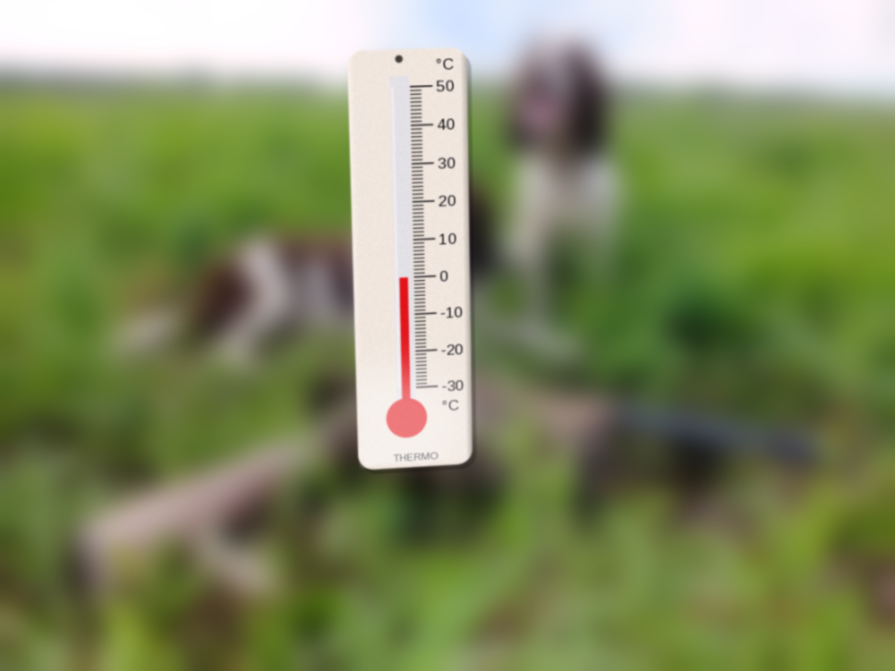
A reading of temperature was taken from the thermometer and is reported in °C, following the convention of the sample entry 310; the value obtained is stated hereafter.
0
